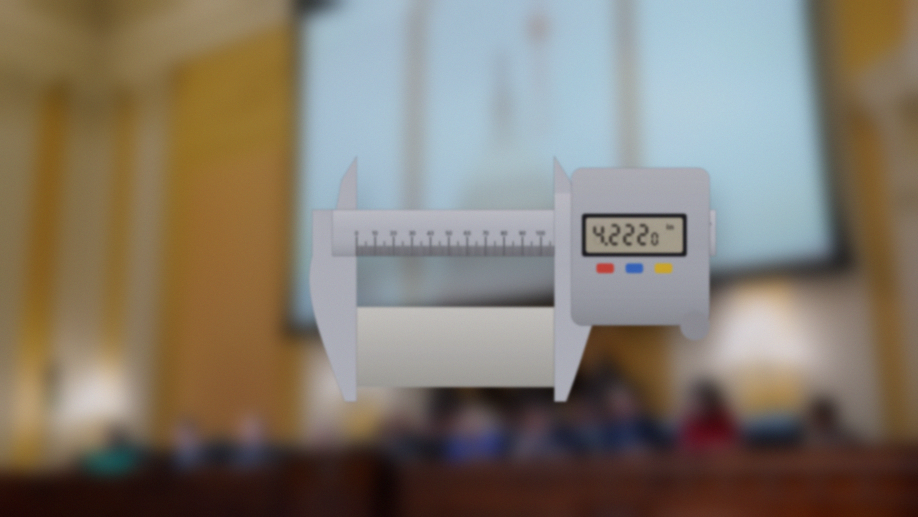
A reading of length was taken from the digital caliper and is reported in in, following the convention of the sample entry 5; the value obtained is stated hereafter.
4.2220
